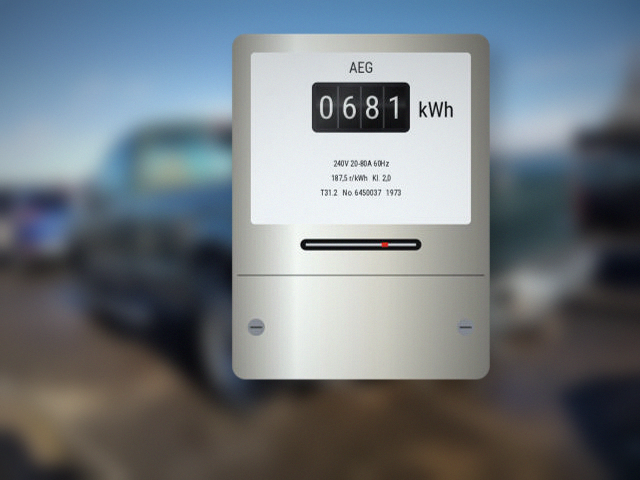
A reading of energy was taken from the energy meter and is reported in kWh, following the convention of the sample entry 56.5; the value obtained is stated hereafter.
681
